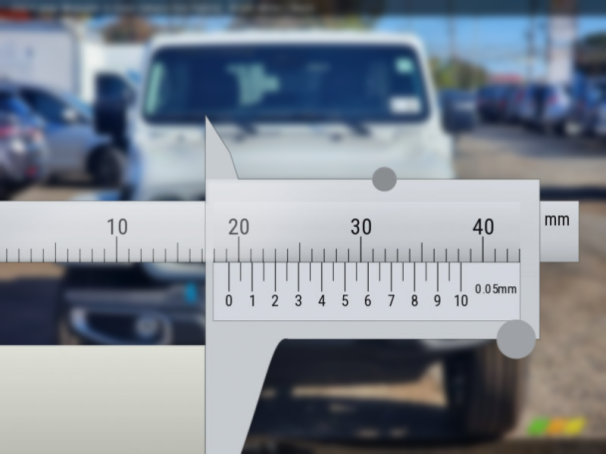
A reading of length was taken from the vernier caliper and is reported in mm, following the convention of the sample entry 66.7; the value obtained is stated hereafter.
19.2
